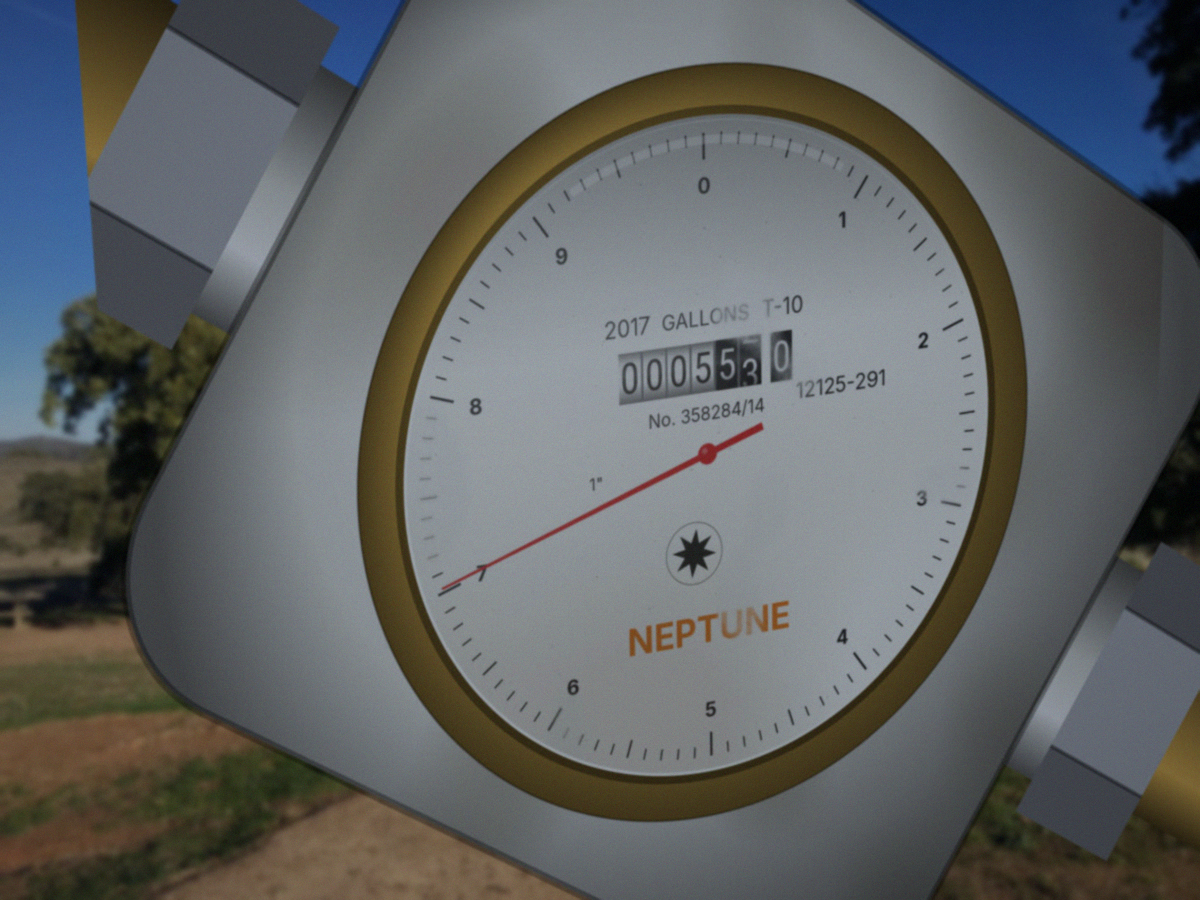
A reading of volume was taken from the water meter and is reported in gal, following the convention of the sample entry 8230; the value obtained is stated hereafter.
5527.0
